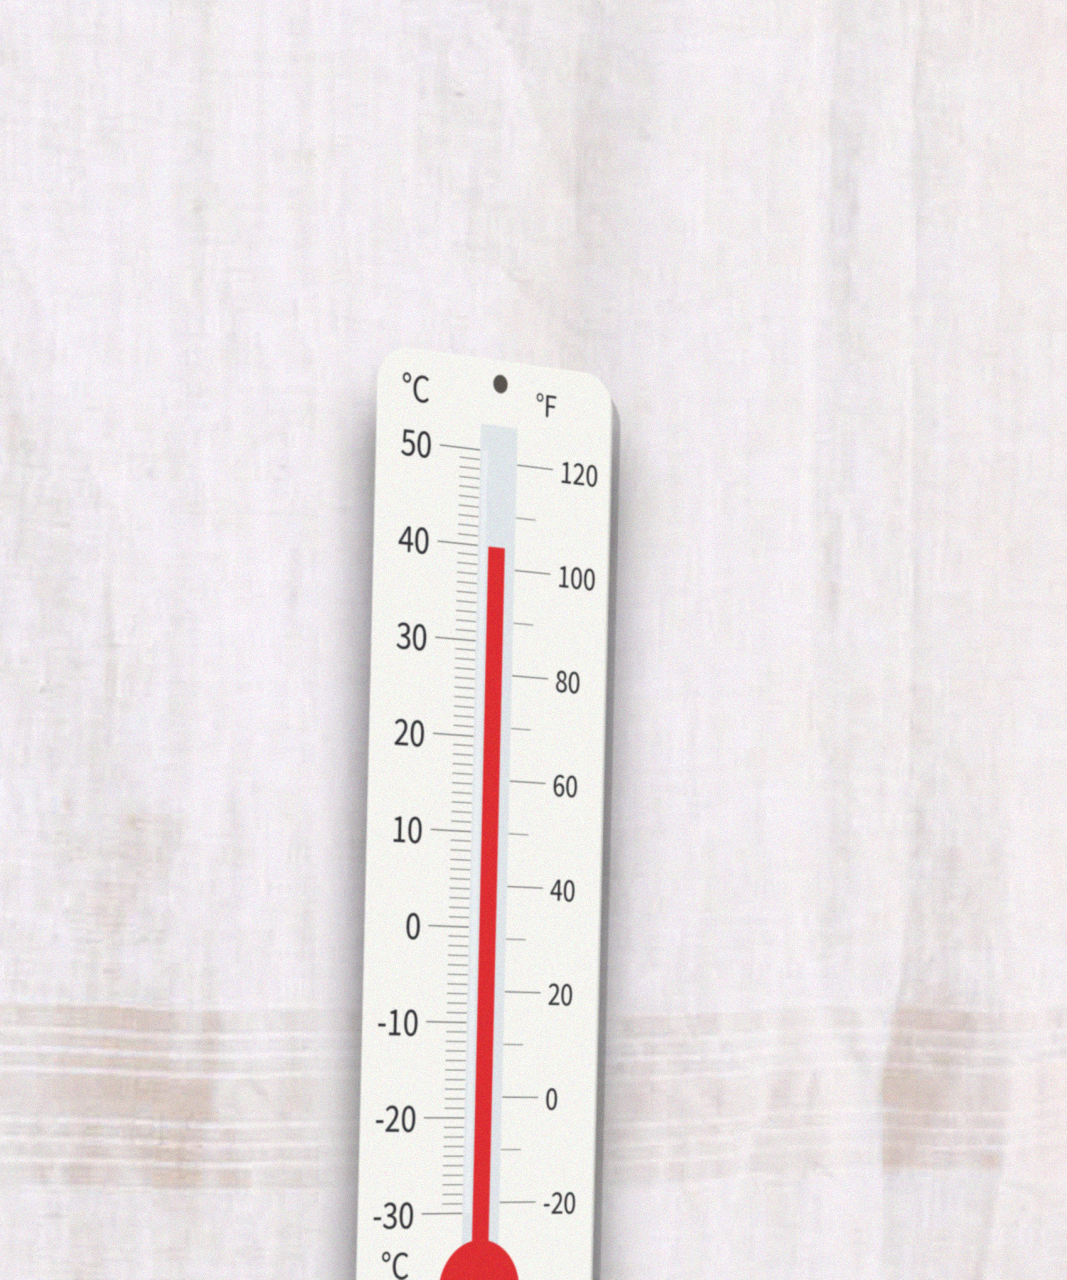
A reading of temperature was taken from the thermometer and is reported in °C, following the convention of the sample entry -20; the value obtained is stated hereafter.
40
